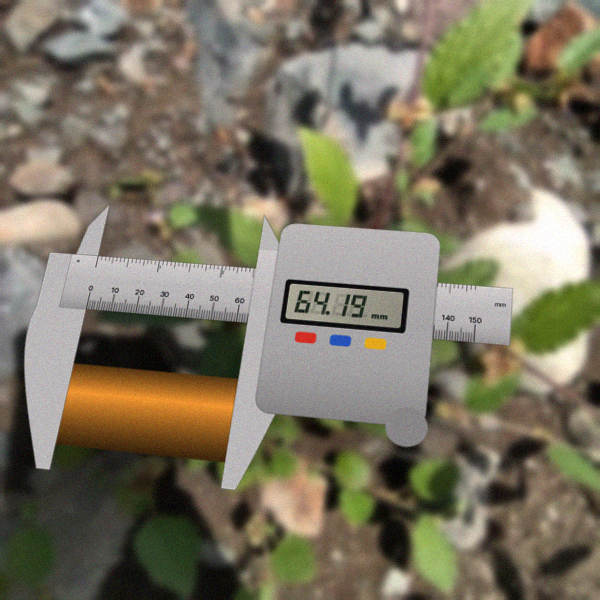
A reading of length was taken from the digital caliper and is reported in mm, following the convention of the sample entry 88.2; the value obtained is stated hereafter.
64.19
